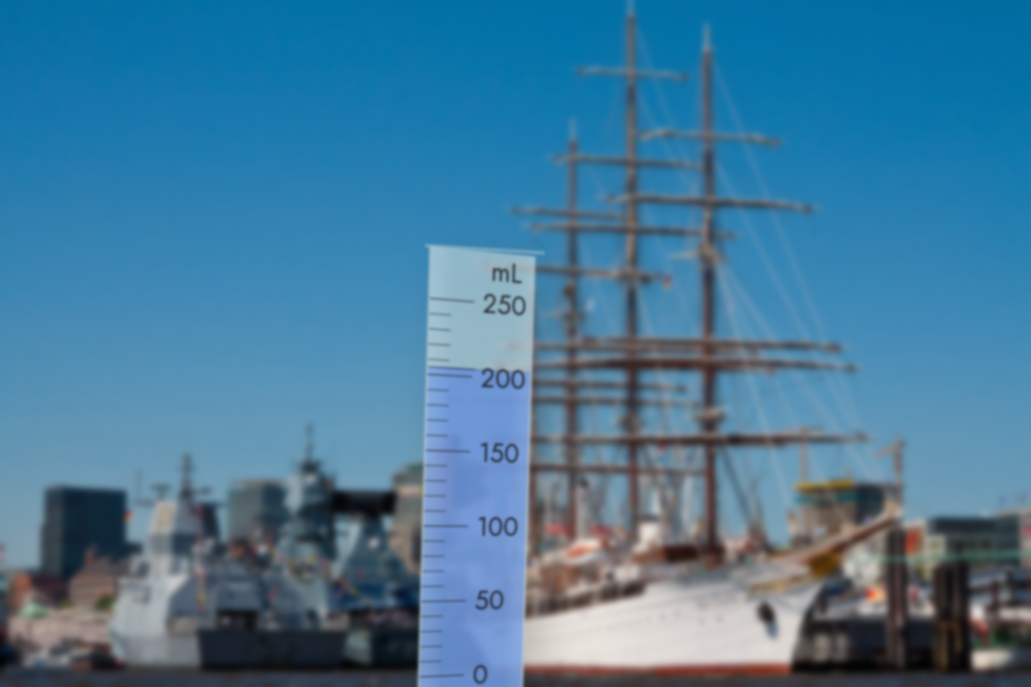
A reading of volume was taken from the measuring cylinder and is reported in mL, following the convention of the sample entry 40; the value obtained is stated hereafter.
205
